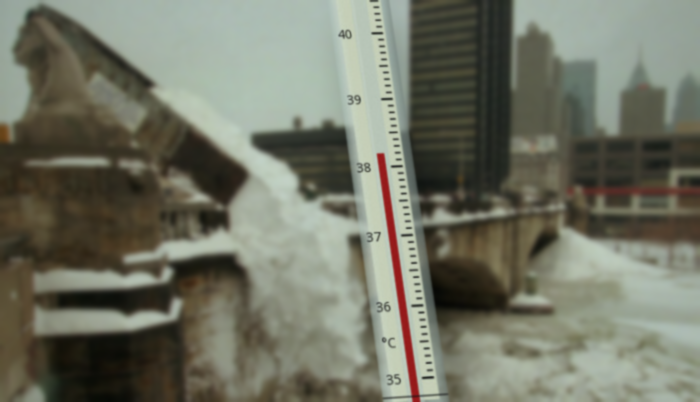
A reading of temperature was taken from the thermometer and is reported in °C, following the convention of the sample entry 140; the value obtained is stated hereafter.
38.2
